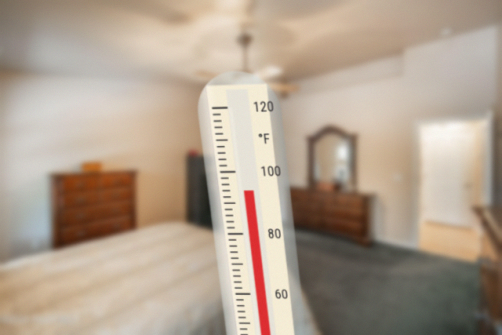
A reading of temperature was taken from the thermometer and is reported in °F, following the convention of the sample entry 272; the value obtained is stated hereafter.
94
